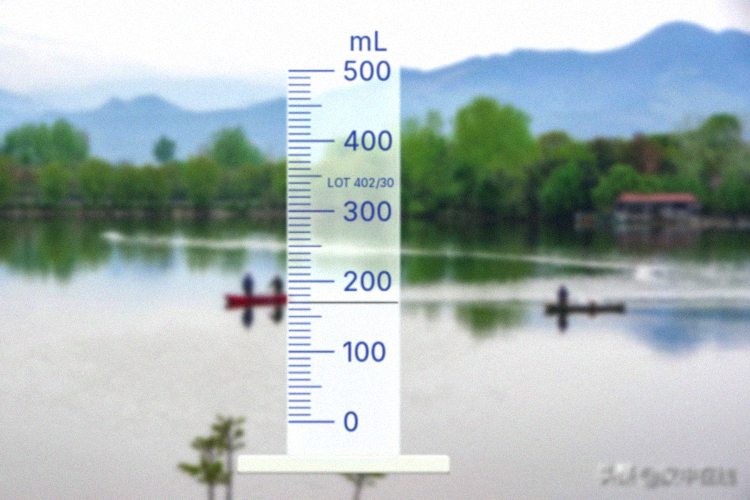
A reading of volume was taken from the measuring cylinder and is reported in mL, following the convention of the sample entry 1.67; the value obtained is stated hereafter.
170
